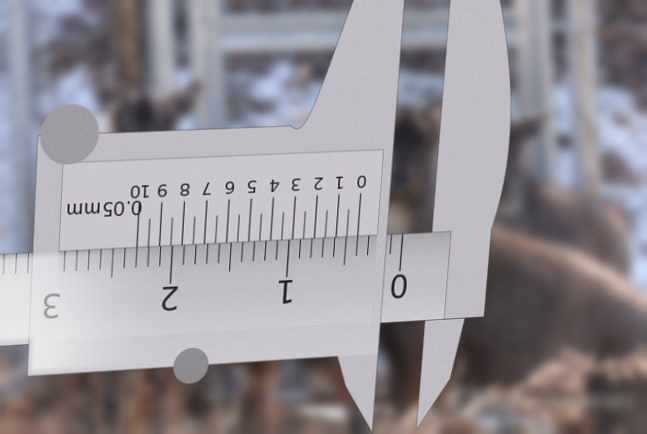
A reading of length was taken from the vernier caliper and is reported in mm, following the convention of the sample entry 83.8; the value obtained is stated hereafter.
4.0
